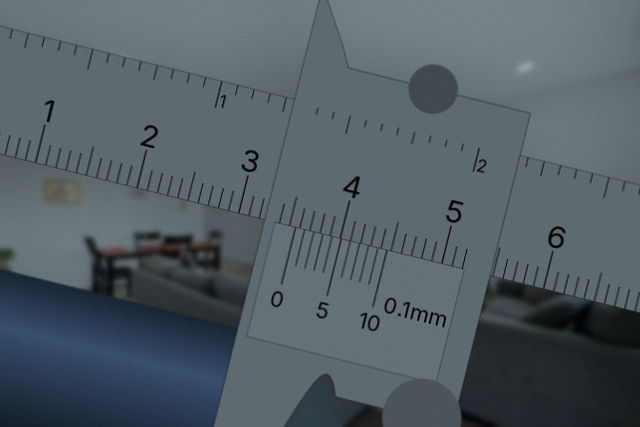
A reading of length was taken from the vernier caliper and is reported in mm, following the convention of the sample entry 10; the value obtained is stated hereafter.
35.6
